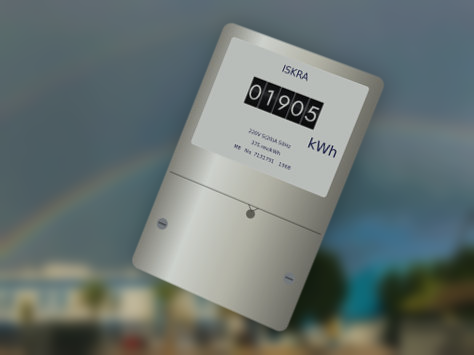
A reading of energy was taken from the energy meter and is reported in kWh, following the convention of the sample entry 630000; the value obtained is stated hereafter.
1905
